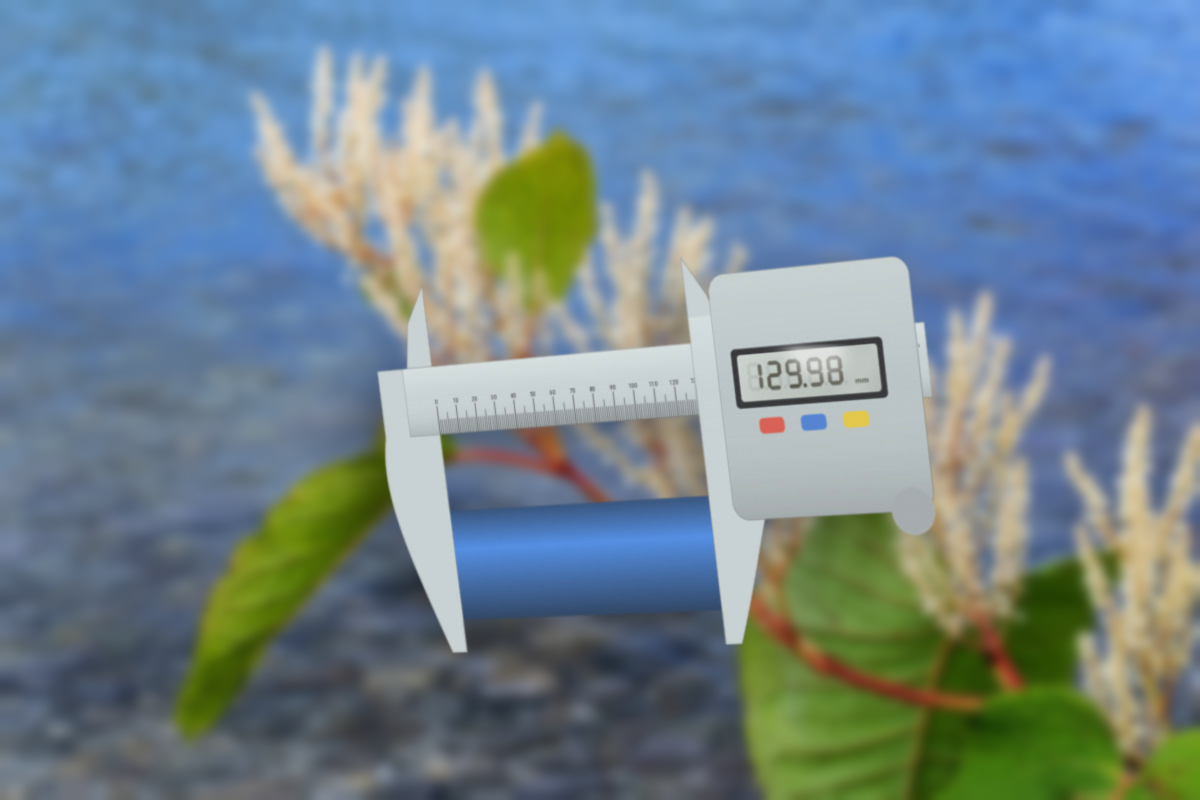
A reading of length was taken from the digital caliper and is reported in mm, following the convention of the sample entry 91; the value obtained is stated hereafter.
129.98
